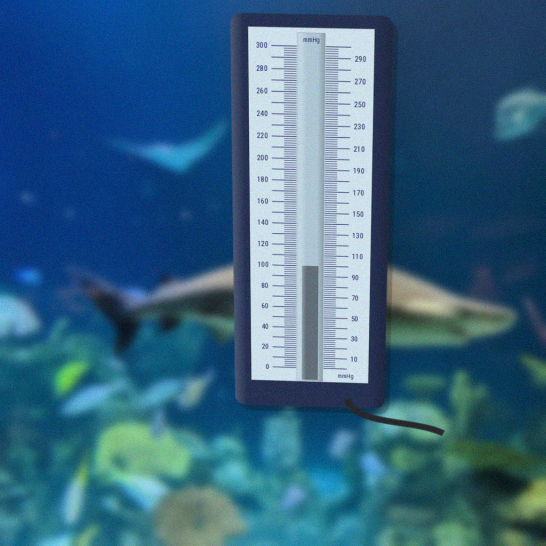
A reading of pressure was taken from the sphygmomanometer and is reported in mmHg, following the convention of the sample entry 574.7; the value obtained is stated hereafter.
100
